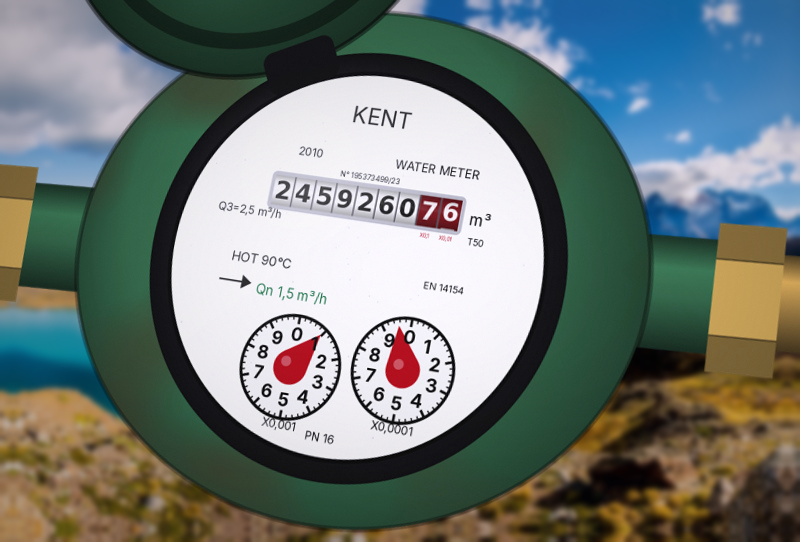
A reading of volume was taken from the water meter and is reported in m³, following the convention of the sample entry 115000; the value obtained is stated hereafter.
2459260.7609
